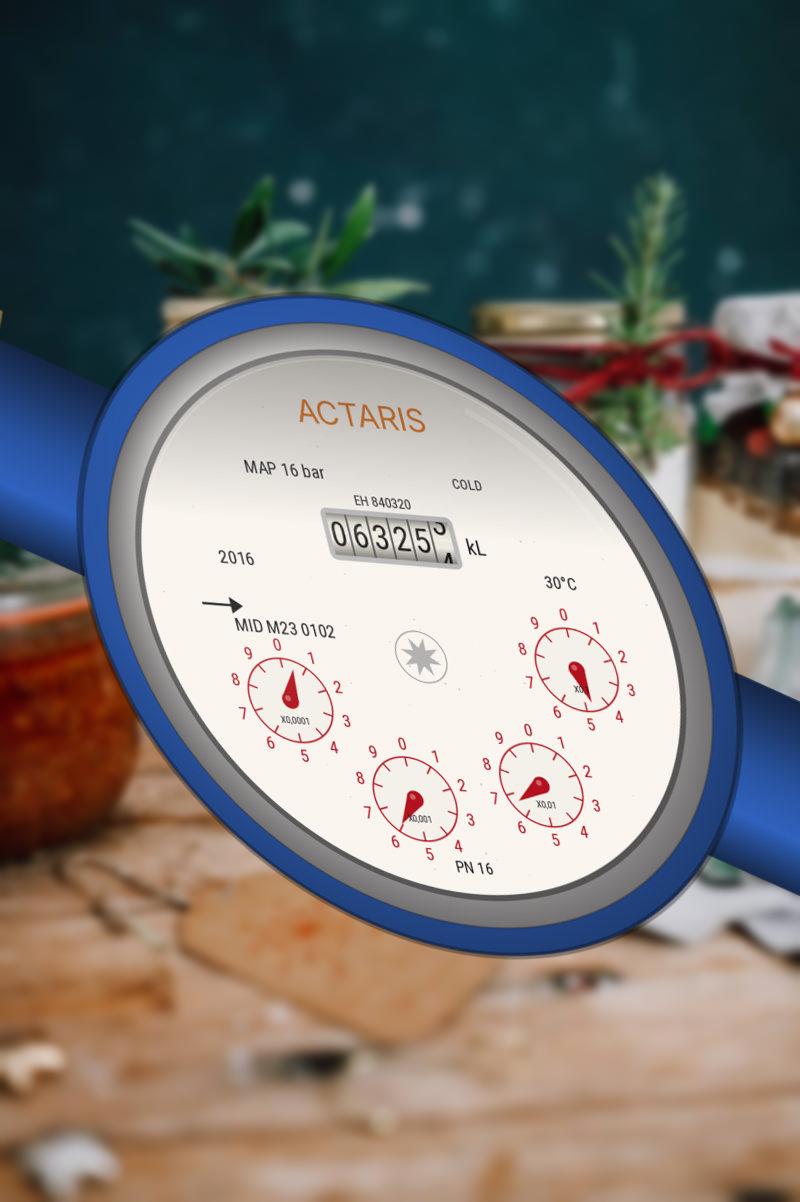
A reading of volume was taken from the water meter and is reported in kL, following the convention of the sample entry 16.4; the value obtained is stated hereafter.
63253.4660
